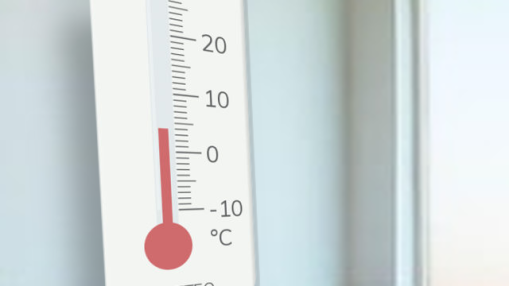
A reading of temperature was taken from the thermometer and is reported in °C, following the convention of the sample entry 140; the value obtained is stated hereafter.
4
